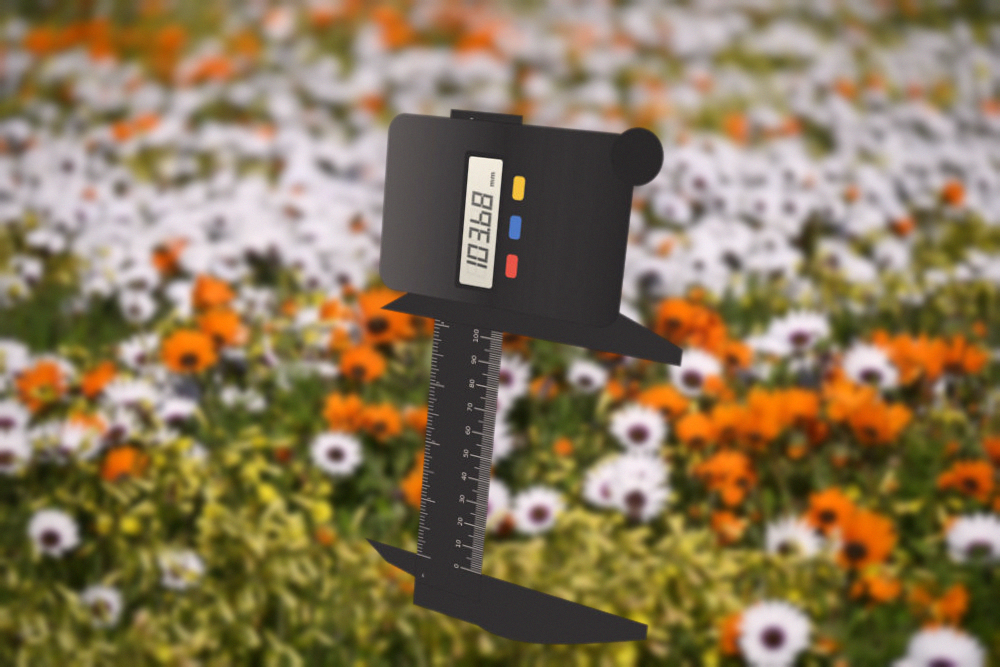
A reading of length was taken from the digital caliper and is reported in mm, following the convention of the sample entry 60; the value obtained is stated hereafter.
103.68
